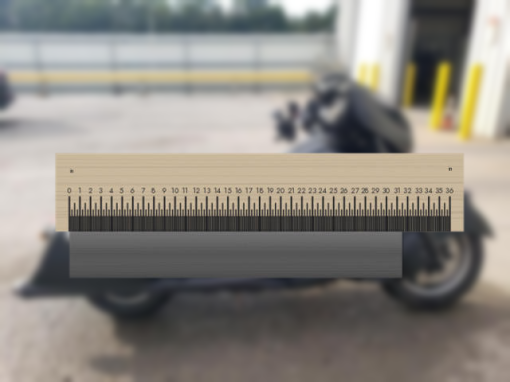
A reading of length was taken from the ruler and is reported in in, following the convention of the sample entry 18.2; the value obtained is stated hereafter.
31.5
